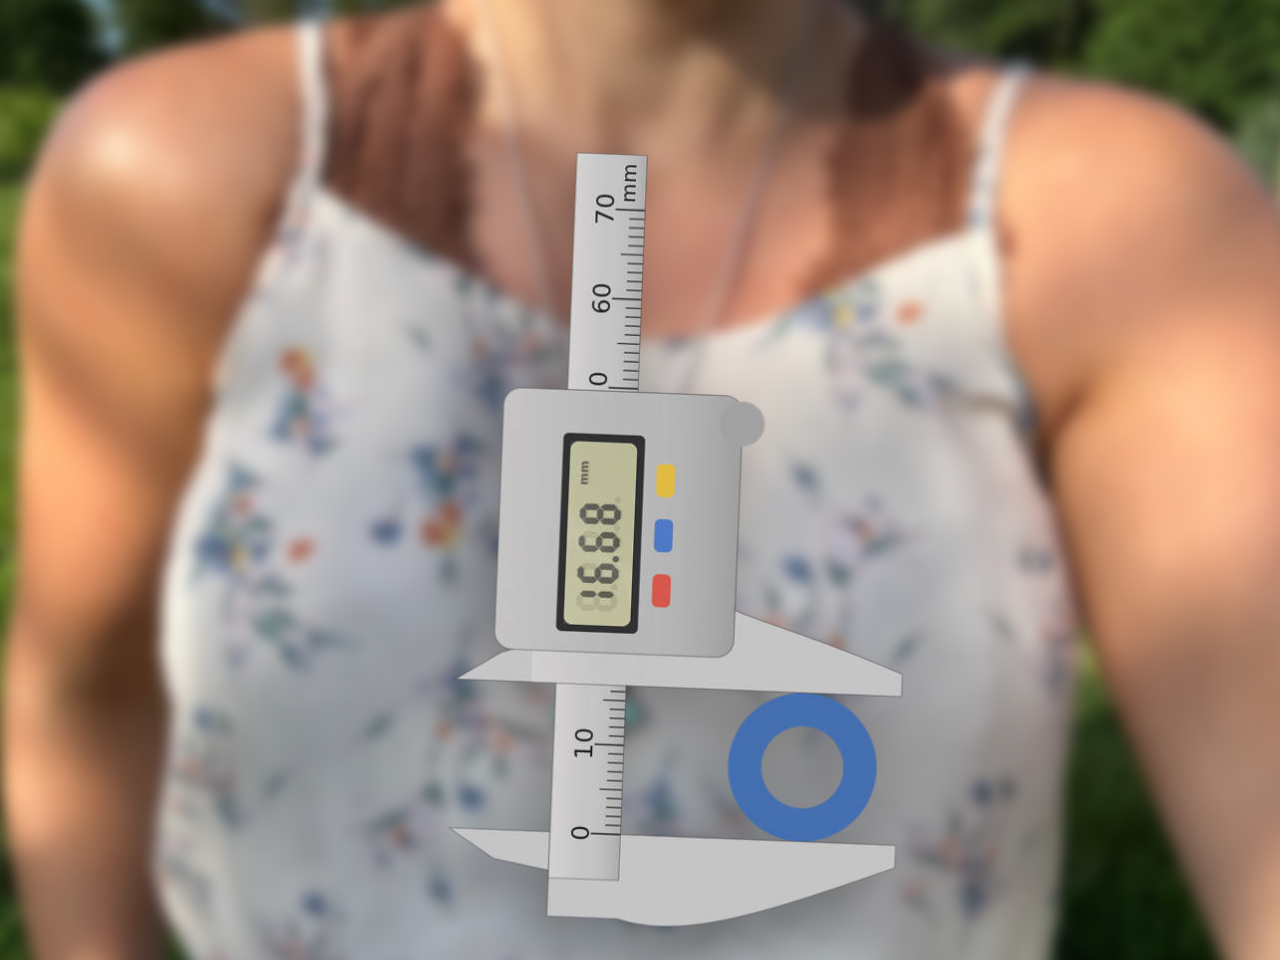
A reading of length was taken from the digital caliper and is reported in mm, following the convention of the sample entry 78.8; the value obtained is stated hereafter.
16.68
